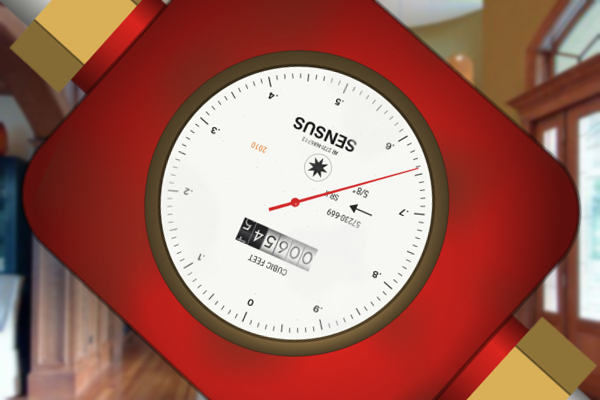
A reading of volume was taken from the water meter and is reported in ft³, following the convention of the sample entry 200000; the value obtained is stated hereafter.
6544.64
